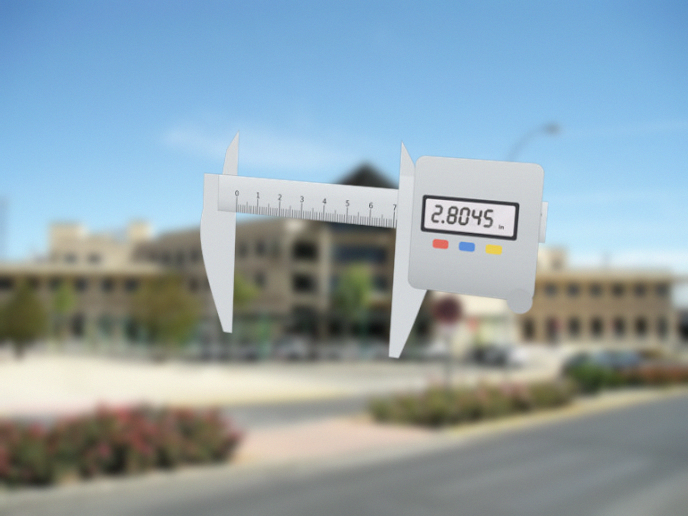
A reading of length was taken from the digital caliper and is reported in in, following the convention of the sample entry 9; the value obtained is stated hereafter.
2.8045
